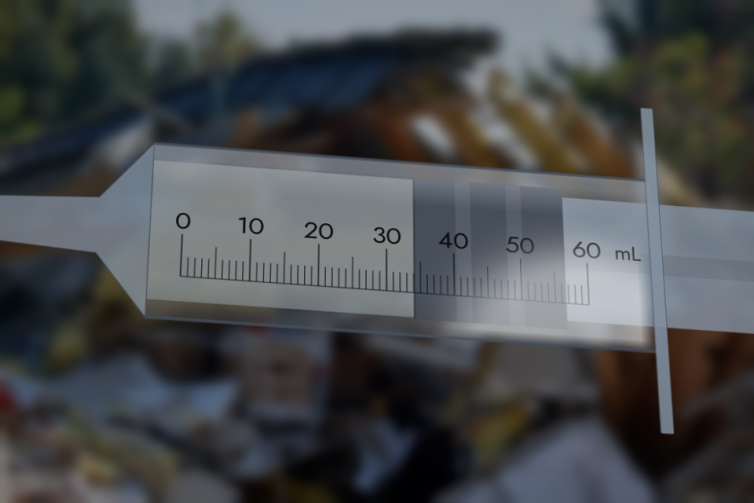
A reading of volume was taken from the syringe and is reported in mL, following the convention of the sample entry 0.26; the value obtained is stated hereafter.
34
